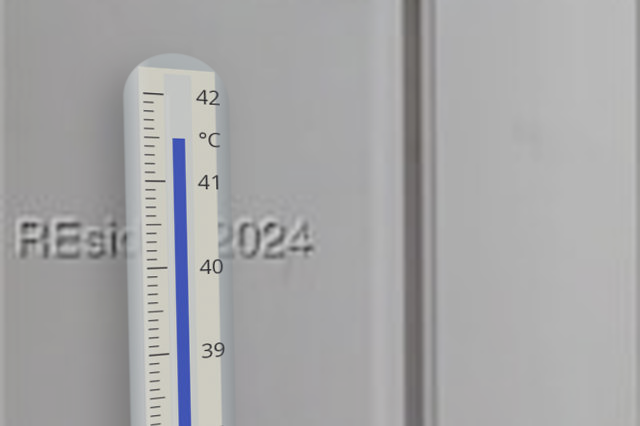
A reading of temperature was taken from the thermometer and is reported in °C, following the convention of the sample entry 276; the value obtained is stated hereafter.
41.5
